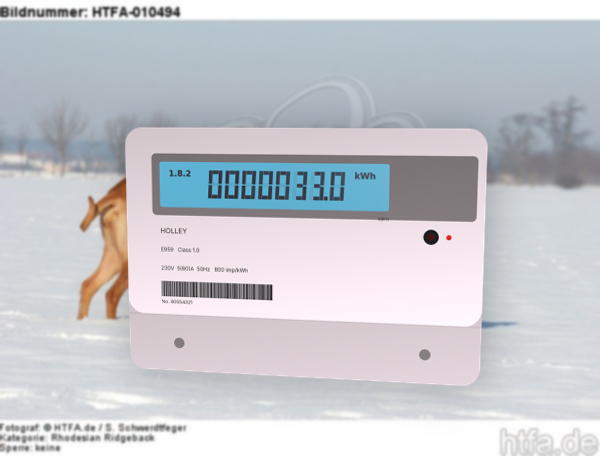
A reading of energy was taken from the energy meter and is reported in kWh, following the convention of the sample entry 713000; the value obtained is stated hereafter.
33.0
